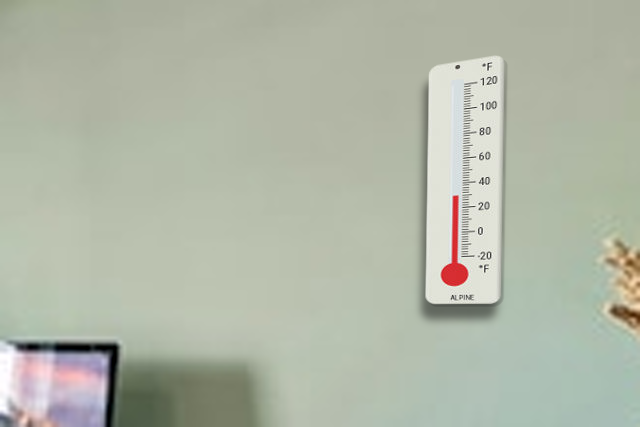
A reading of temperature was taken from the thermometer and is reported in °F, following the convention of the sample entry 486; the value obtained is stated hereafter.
30
